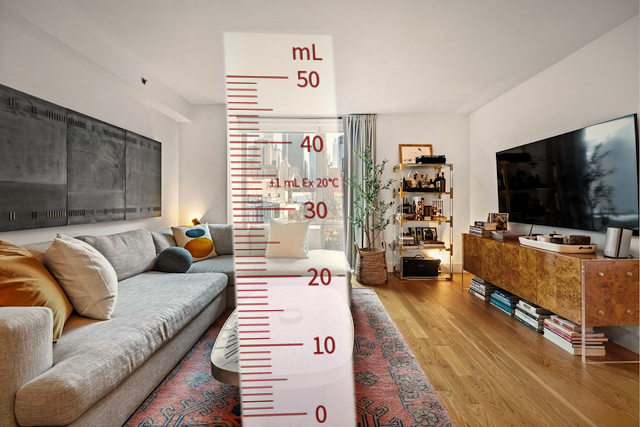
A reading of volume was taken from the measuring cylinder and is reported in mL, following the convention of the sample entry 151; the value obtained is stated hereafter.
20
